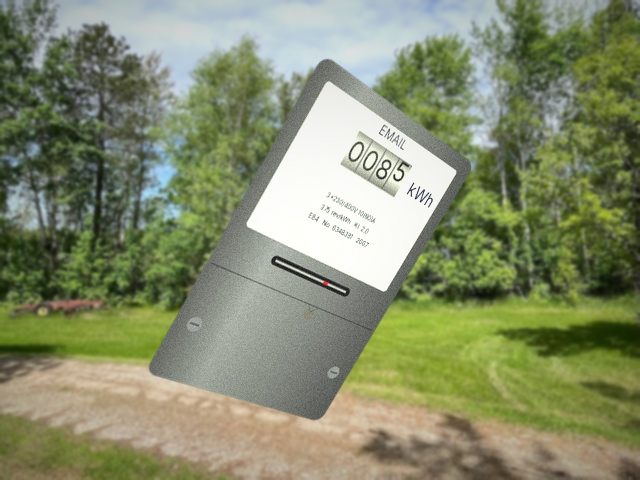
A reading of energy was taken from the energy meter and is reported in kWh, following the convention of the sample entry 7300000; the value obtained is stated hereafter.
85
